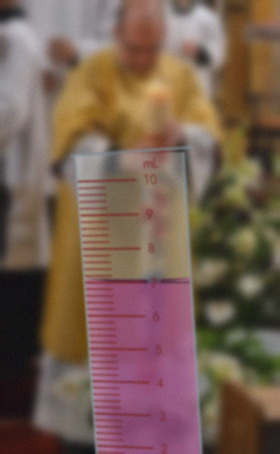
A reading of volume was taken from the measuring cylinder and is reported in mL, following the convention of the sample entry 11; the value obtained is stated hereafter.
7
